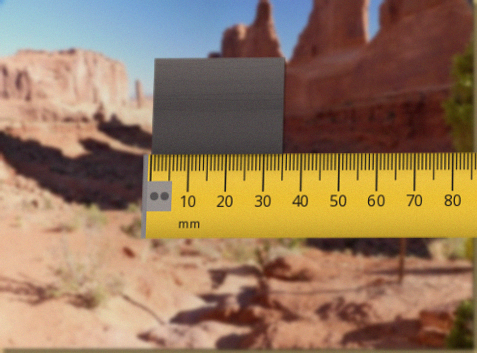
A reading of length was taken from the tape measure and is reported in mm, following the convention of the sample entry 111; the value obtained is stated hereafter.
35
